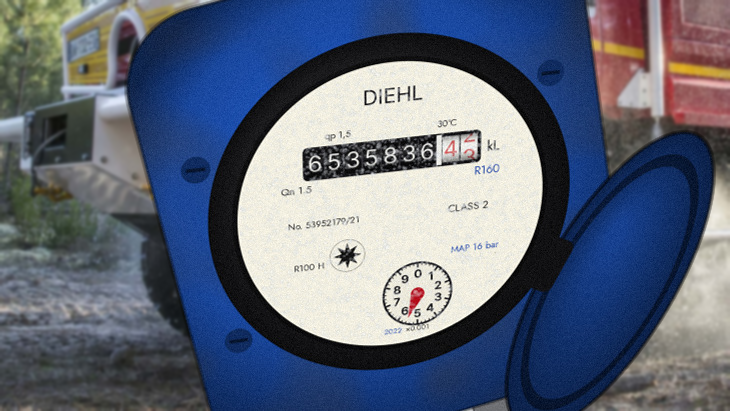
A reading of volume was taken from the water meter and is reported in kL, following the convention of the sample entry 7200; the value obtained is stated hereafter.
6535836.425
